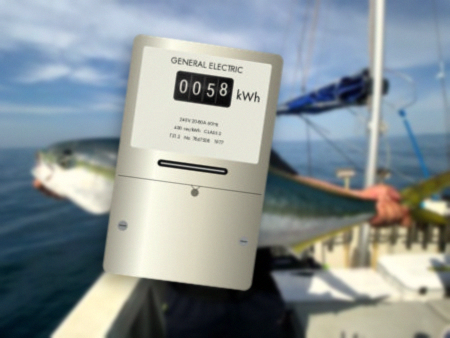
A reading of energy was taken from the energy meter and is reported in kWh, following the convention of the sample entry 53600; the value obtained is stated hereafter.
58
